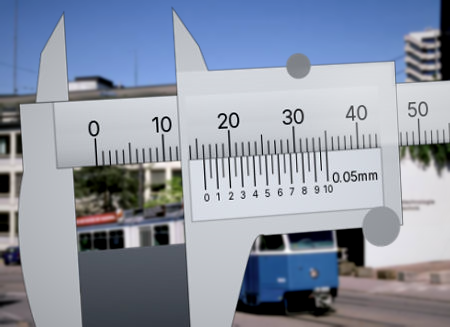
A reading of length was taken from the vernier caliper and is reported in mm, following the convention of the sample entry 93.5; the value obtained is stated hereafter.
16.0
